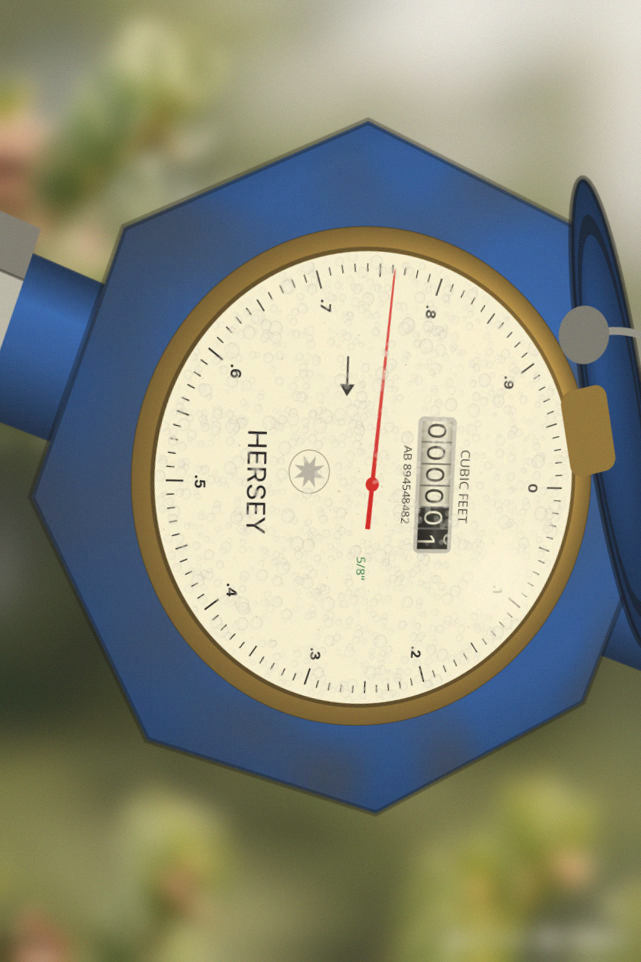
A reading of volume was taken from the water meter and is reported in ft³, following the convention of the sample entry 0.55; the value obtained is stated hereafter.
0.76
